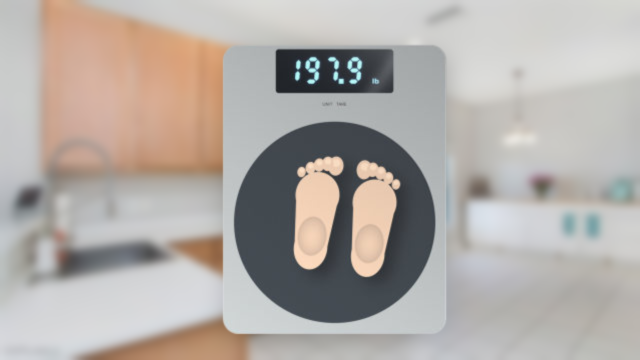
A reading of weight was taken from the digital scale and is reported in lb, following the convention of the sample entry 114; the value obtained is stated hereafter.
197.9
